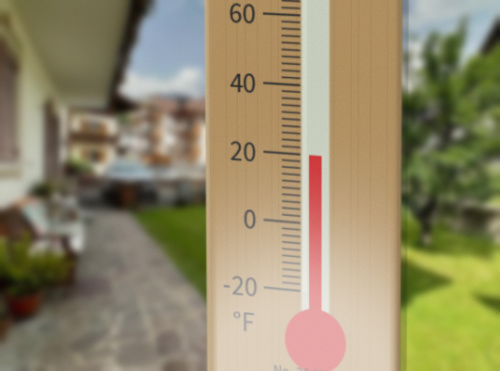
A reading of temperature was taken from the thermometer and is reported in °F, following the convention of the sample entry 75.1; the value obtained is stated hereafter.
20
